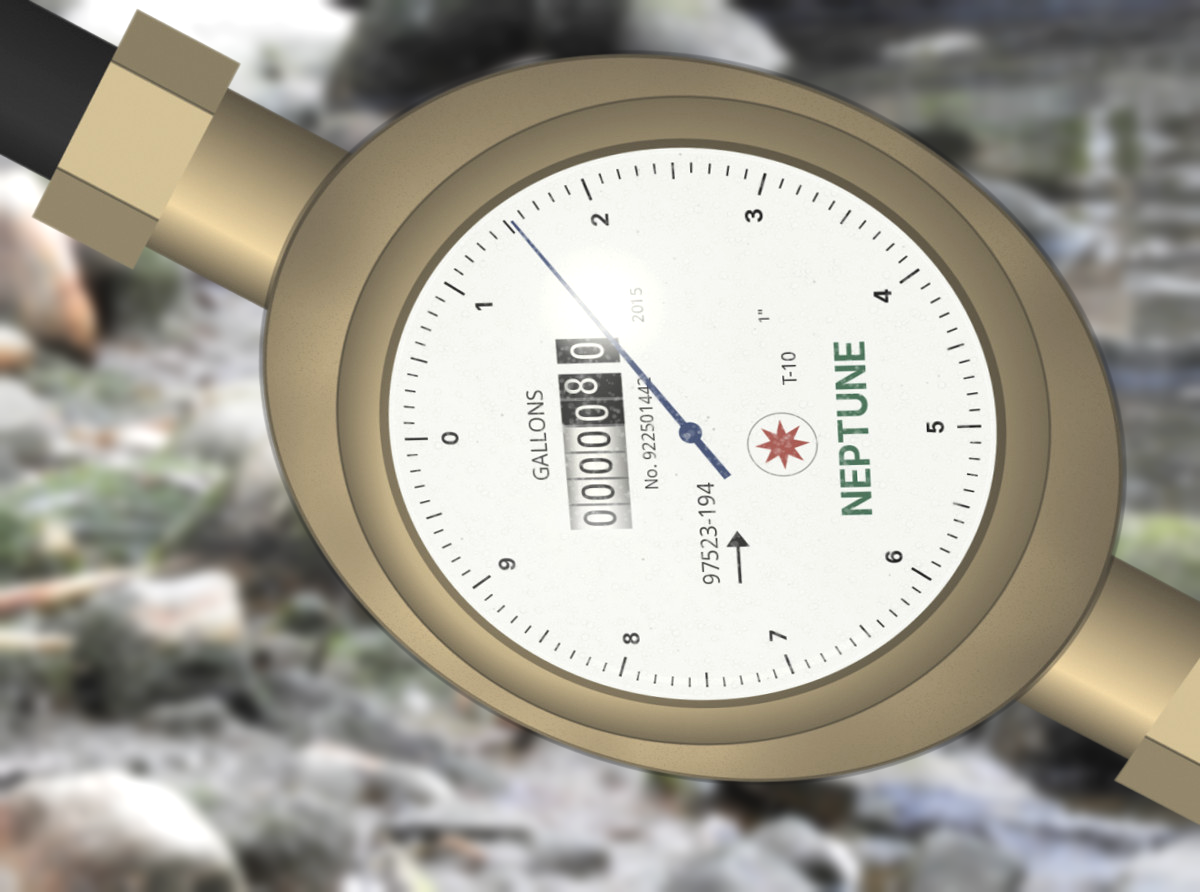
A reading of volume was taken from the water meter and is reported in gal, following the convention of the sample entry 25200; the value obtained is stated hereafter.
81.5
